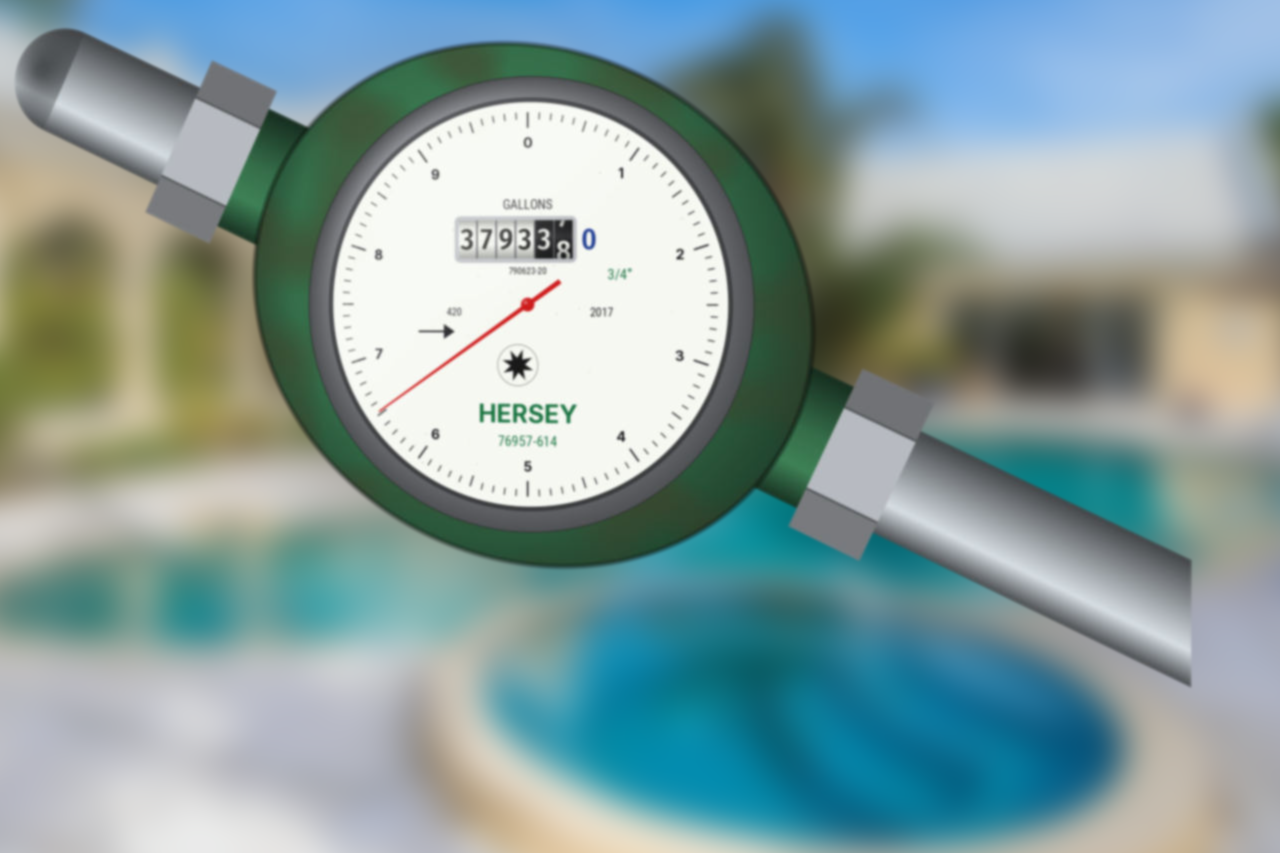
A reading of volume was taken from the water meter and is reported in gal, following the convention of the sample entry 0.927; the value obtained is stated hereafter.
3793376.5
